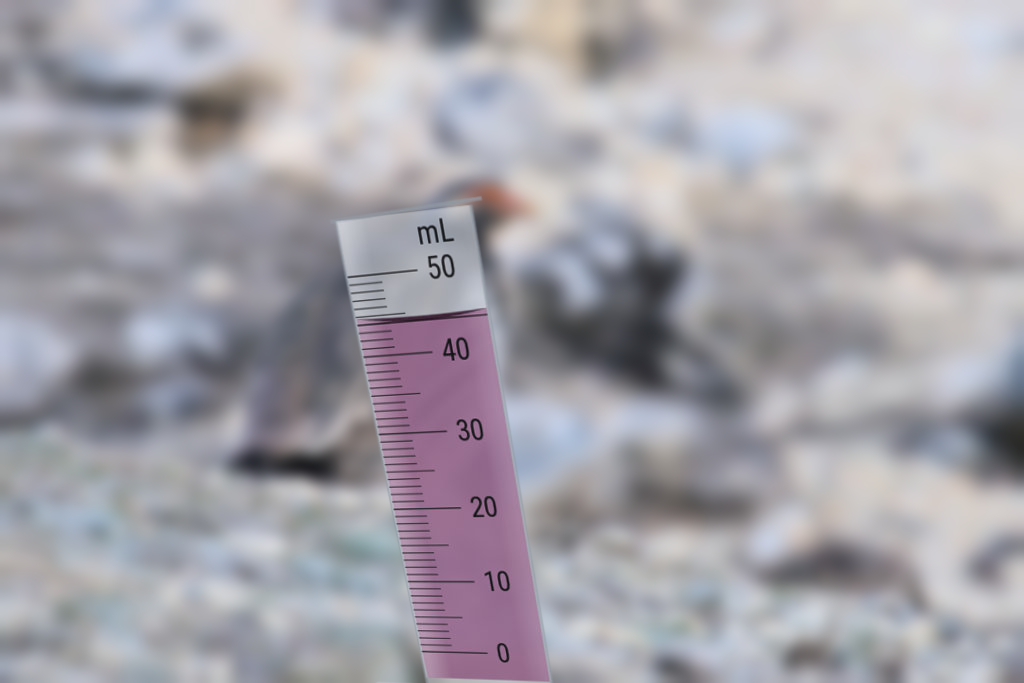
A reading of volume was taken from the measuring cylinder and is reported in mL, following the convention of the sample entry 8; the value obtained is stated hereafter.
44
